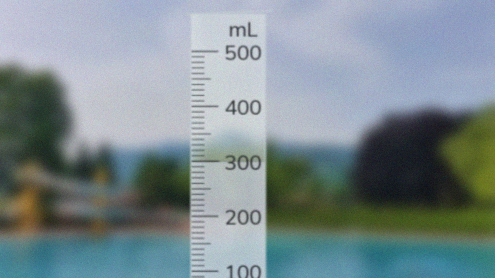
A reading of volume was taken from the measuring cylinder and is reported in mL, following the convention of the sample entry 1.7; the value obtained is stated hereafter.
300
